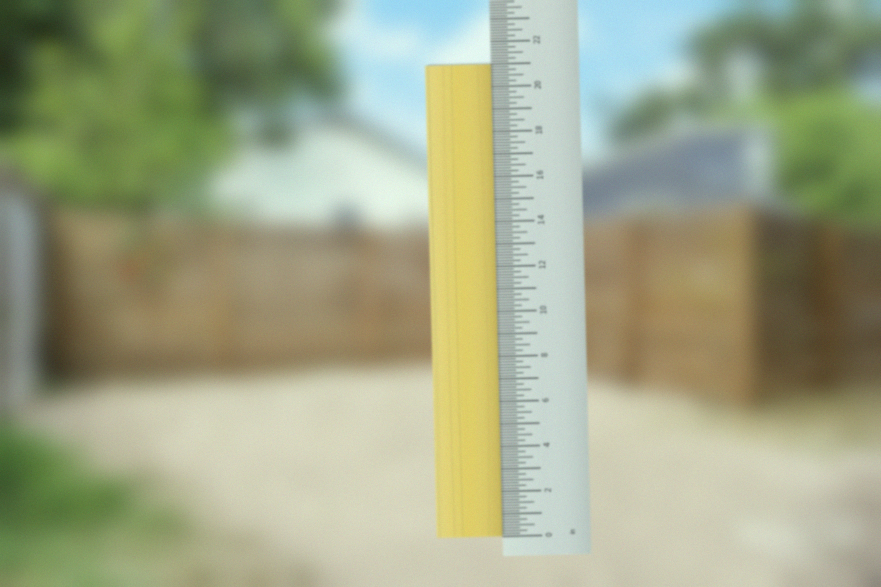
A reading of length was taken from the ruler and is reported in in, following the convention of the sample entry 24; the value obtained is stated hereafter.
21
